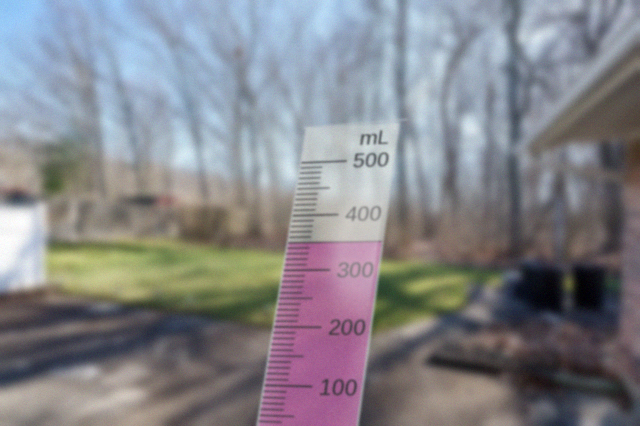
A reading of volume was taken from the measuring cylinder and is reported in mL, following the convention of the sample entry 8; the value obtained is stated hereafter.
350
